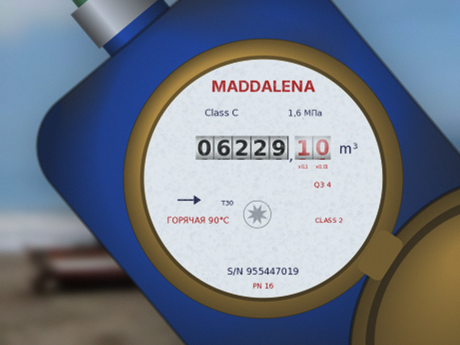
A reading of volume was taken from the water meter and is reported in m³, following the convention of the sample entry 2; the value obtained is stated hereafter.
6229.10
